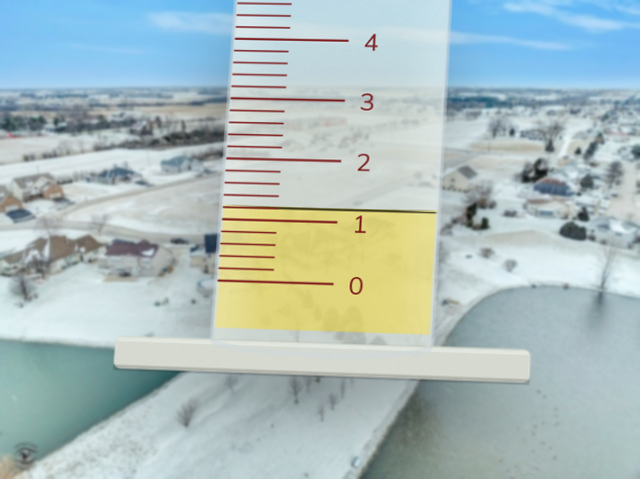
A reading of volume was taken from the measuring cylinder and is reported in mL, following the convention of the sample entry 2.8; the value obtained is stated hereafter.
1.2
